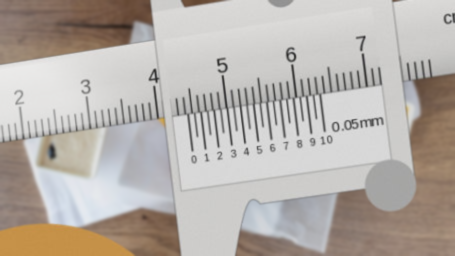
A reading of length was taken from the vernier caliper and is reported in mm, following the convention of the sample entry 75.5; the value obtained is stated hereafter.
44.4
